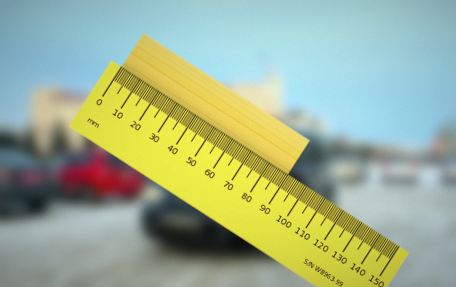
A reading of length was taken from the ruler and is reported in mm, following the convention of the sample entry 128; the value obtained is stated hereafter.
90
